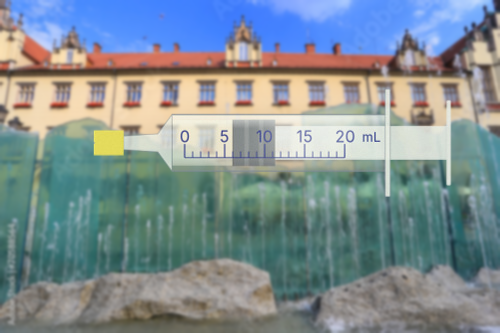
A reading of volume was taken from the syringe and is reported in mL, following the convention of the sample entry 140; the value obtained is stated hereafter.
6
